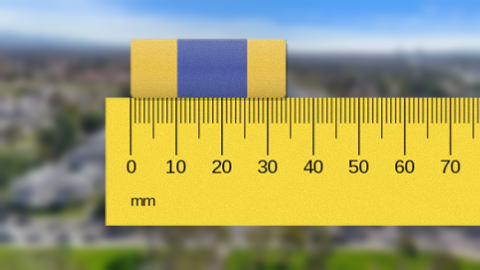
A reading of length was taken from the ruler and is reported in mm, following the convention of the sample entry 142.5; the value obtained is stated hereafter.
34
